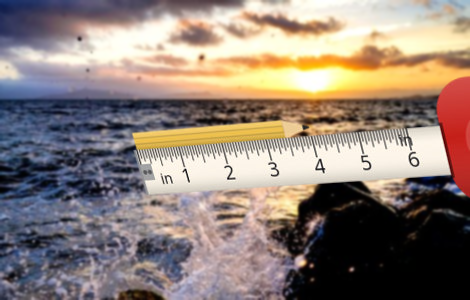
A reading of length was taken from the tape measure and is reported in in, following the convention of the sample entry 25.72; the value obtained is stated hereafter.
4
